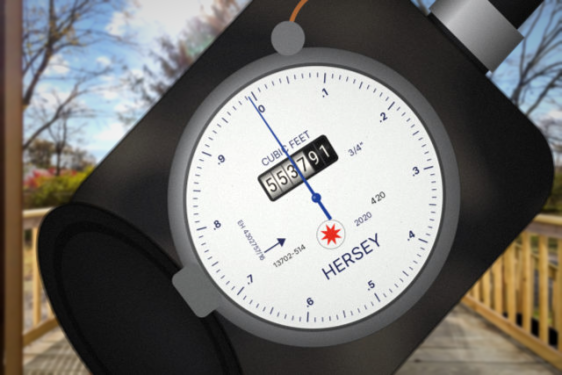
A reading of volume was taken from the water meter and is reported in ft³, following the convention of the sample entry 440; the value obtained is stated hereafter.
553790.99
